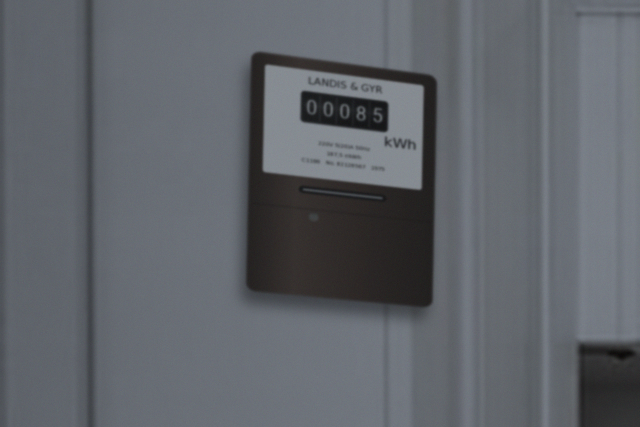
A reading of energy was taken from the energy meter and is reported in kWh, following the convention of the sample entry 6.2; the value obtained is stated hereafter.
85
